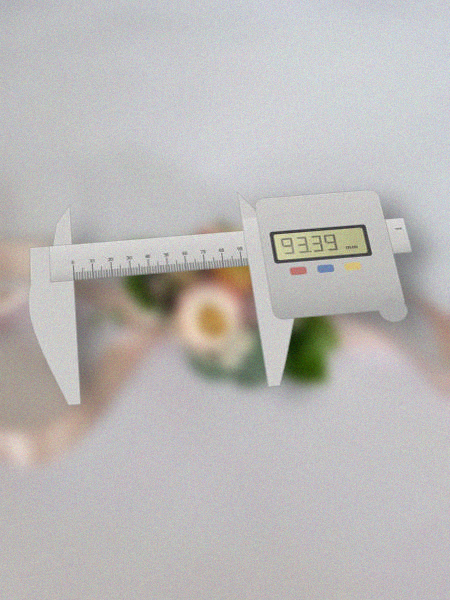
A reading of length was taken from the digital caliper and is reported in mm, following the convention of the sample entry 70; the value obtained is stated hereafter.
93.39
